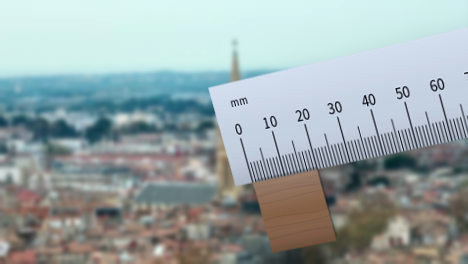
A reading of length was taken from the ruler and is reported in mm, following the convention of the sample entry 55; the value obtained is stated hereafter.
20
